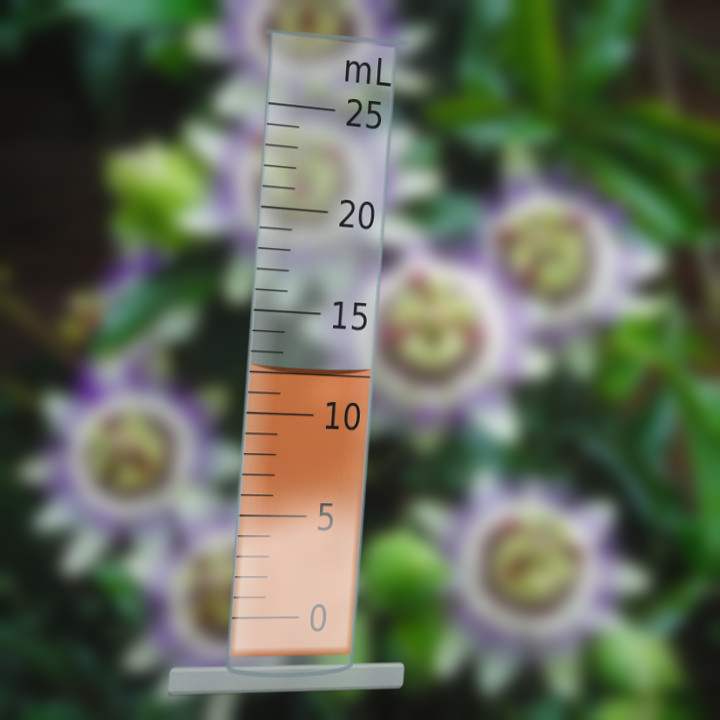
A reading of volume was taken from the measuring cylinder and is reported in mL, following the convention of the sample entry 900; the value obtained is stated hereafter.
12
